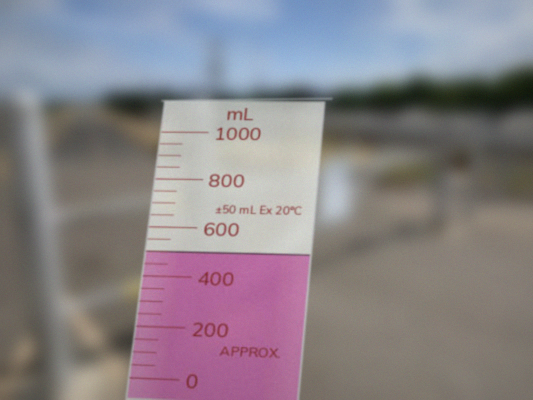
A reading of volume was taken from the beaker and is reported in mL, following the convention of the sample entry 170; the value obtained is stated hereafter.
500
